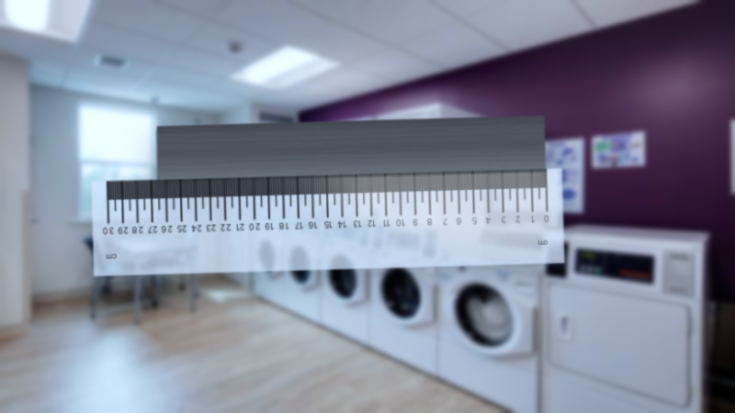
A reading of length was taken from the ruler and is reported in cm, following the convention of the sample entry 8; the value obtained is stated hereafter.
26.5
